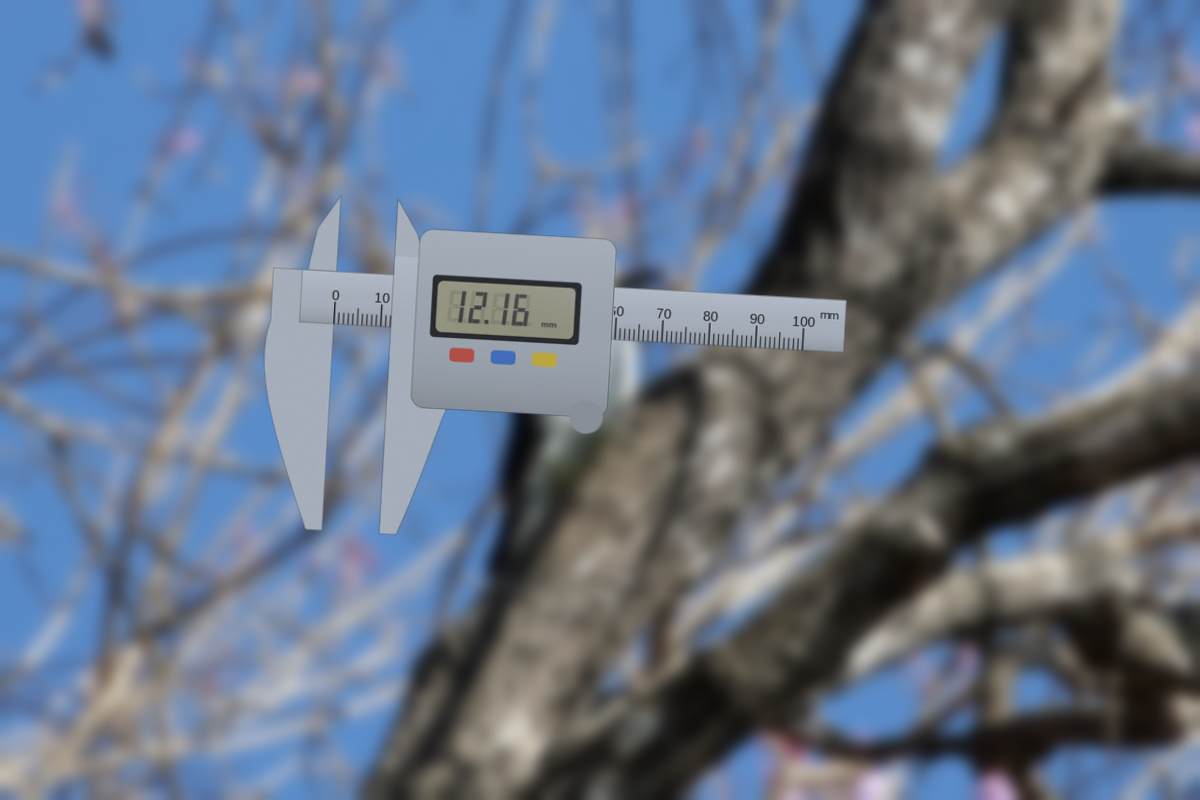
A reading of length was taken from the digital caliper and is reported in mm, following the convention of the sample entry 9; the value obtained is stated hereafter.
12.16
